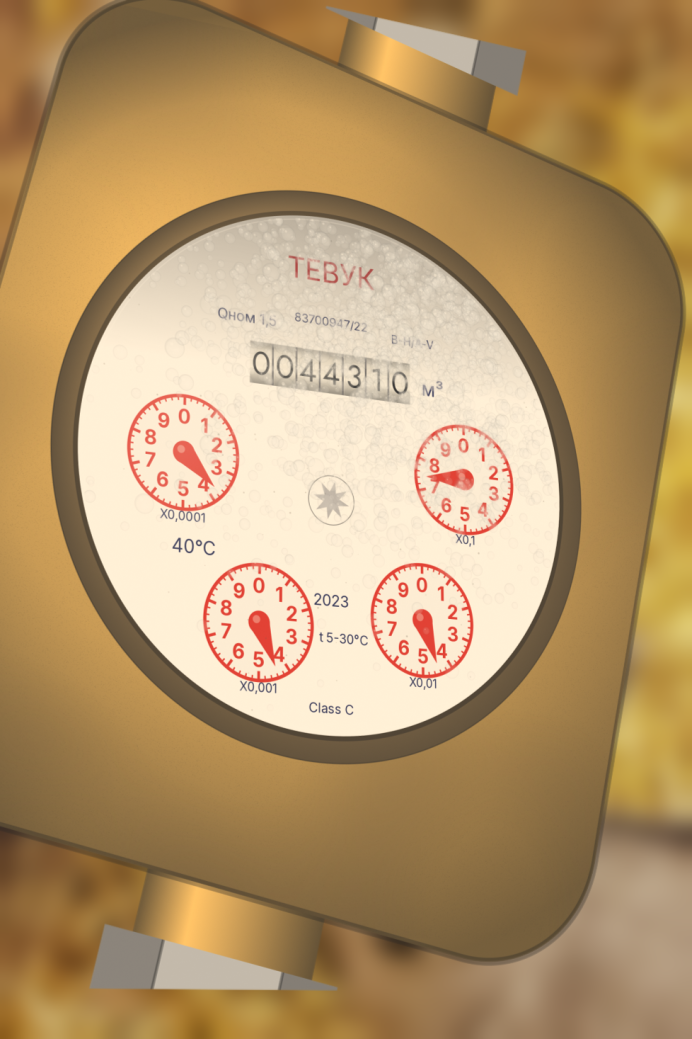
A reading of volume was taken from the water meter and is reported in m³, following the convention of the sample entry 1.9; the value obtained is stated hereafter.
44310.7443
